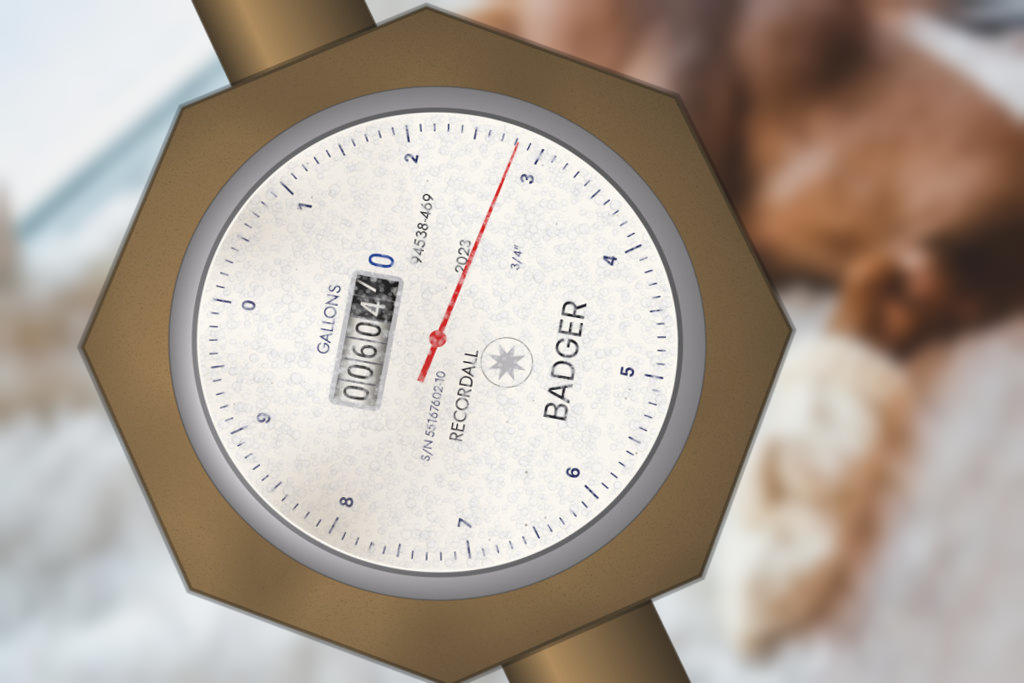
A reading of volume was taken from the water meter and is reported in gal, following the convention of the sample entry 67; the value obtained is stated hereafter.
60472.8
